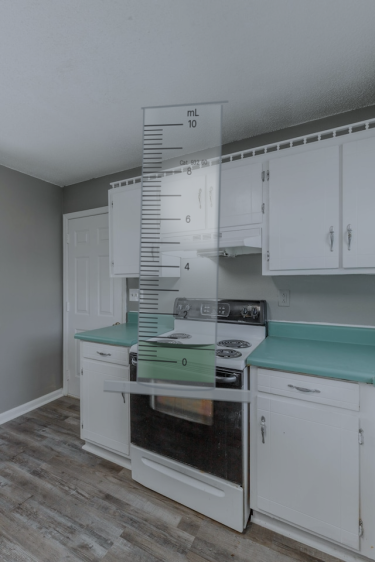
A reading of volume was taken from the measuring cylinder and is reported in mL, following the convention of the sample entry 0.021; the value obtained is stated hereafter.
0.6
